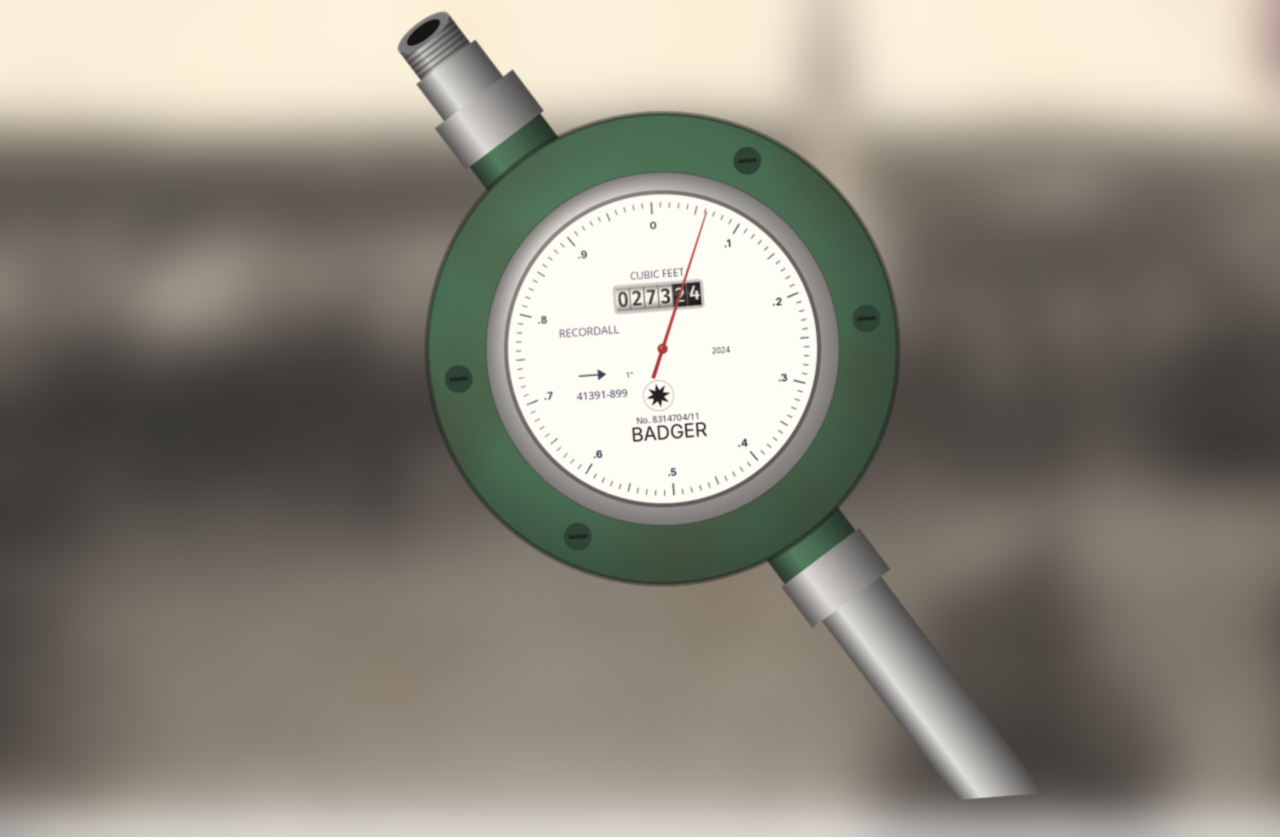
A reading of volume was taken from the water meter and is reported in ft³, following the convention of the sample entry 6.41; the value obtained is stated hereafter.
27324.06
